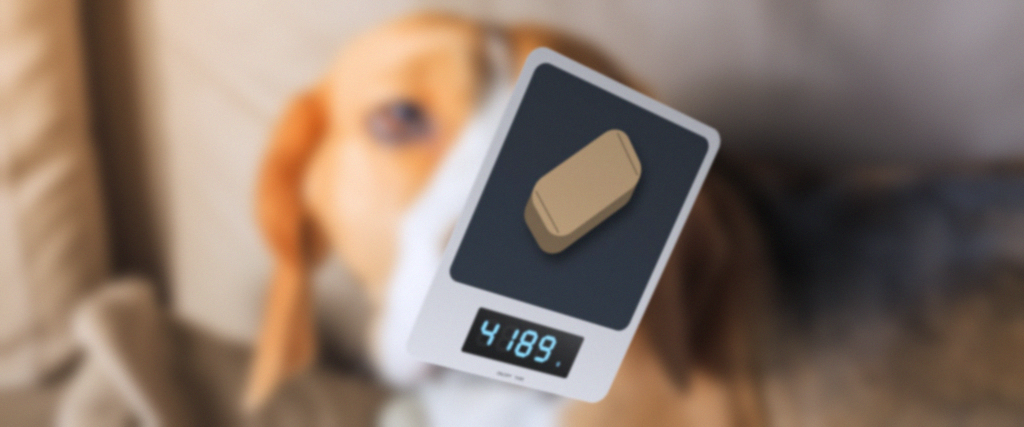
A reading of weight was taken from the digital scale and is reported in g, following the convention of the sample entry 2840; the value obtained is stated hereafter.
4189
